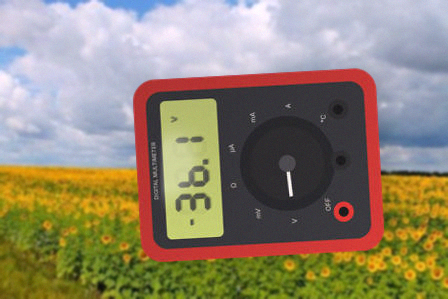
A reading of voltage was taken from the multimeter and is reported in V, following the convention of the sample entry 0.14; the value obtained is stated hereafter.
-36.1
